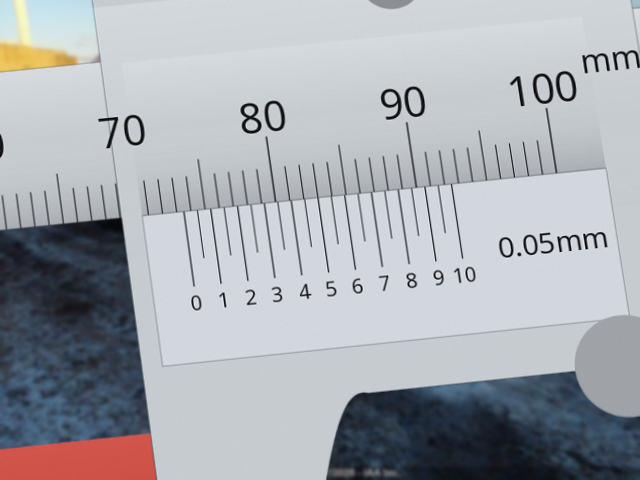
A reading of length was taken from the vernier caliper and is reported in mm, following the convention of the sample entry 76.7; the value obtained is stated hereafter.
73.5
